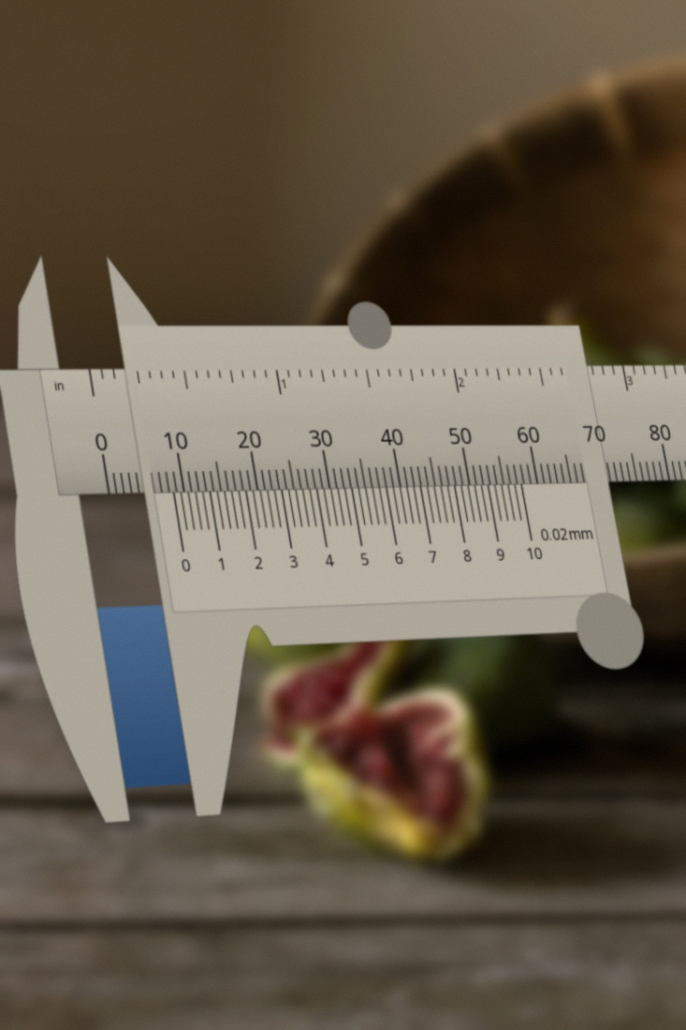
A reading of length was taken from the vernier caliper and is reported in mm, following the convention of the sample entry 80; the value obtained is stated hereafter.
8.6
